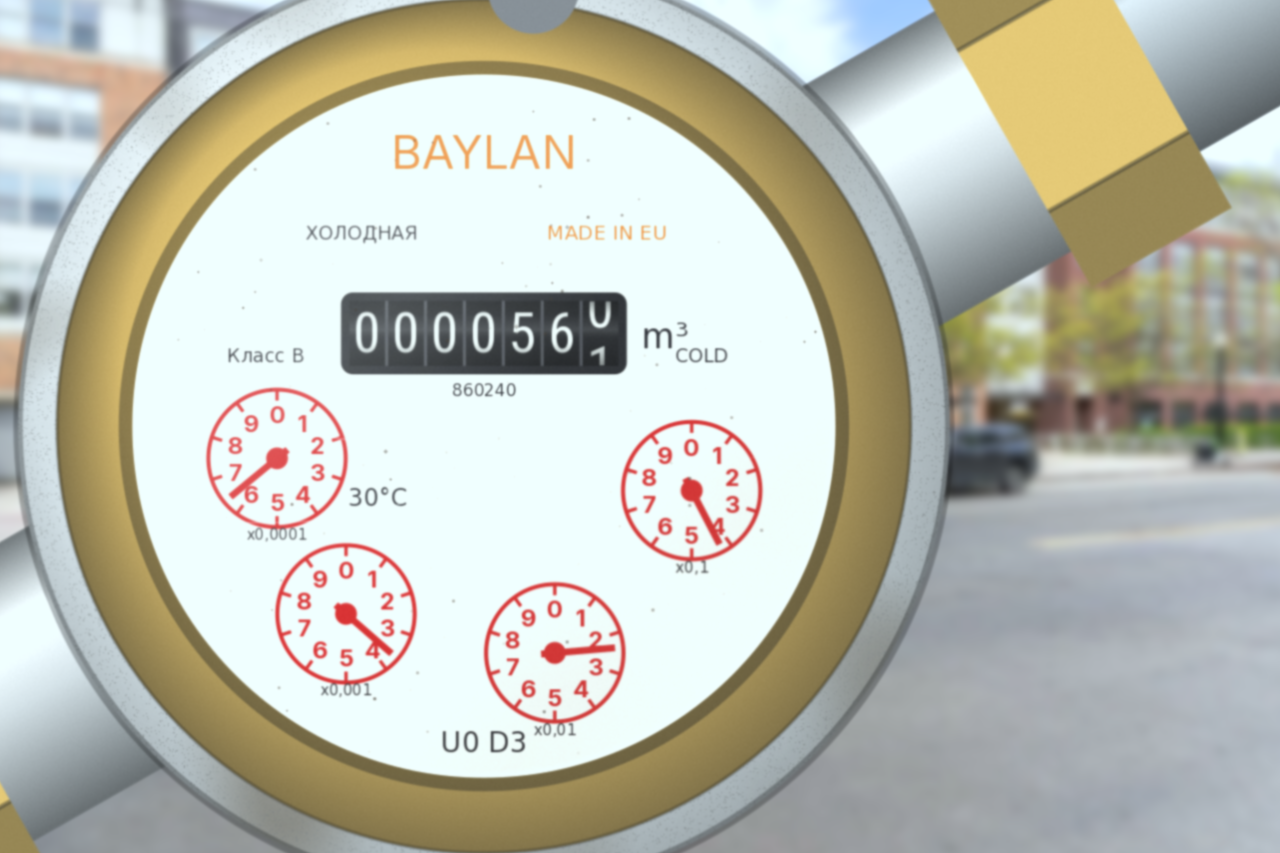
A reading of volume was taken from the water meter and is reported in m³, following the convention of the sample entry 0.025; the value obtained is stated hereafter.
560.4236
